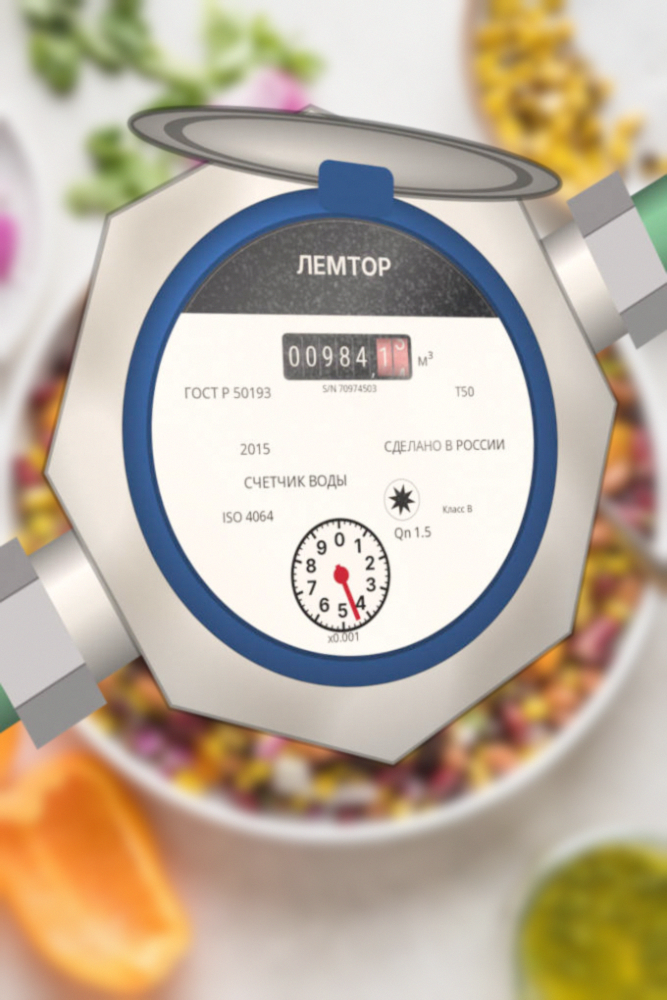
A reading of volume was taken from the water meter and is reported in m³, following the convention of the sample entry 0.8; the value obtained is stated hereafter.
984.134
